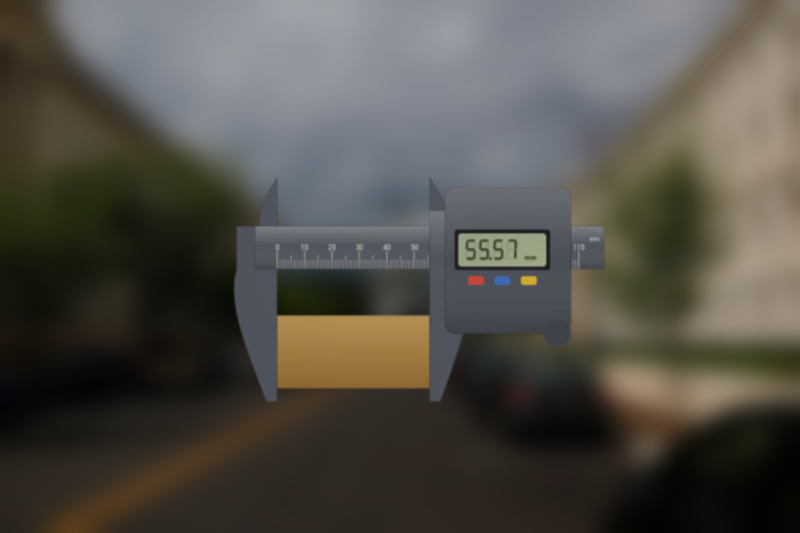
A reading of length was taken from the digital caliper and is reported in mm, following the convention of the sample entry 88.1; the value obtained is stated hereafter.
55.57
